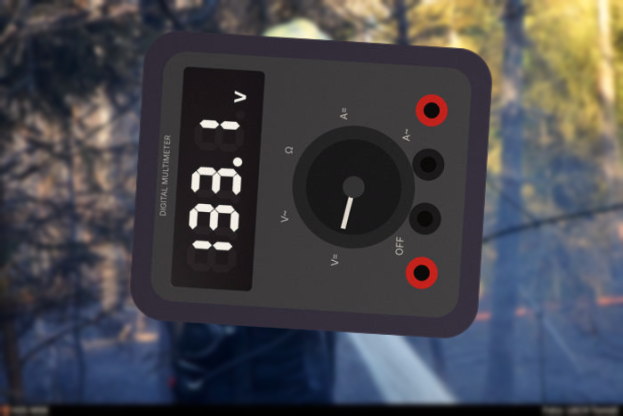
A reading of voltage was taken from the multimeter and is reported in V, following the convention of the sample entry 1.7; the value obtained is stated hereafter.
133.1
